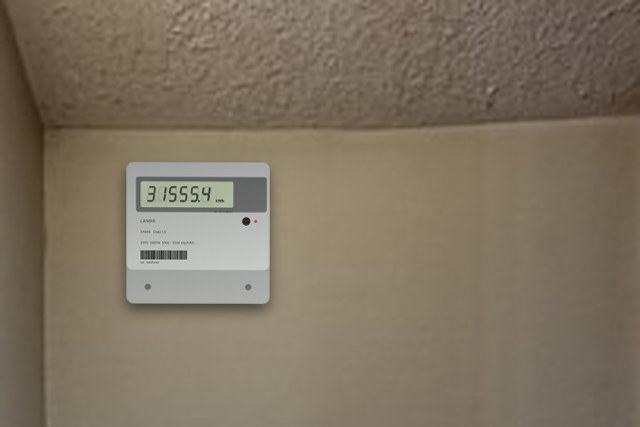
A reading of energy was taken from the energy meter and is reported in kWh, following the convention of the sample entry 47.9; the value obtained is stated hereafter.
31555.4
